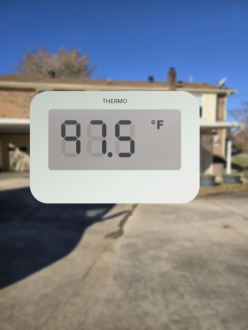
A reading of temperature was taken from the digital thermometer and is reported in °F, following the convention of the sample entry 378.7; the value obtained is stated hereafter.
97.5
